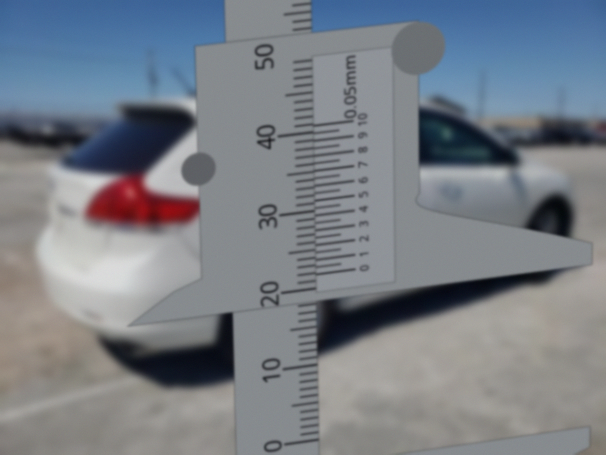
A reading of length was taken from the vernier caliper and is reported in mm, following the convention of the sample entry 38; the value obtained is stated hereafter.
21.8
